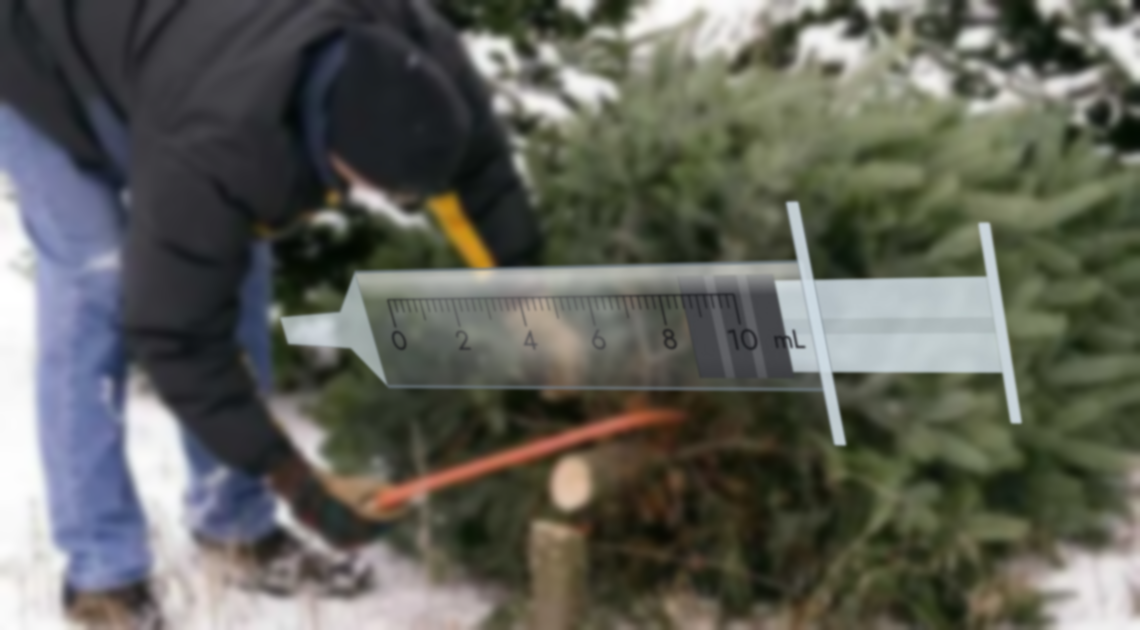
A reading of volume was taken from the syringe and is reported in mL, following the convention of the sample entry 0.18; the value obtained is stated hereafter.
8.6
